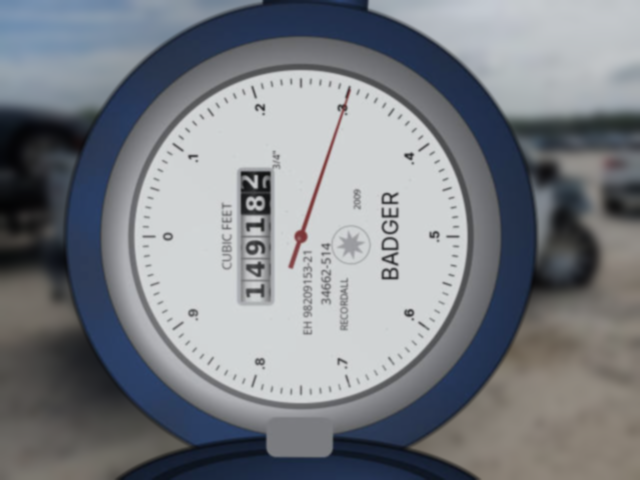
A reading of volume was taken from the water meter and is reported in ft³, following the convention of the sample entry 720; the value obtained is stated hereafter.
149182.30
